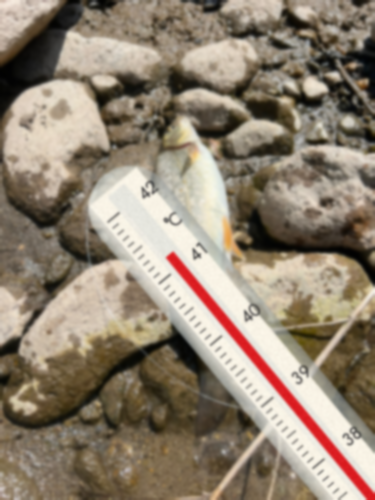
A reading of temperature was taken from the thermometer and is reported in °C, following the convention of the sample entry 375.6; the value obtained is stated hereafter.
41.2
